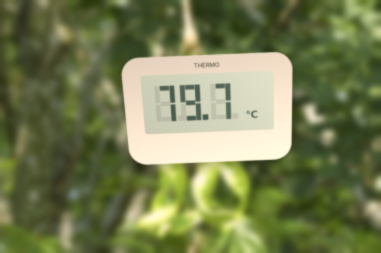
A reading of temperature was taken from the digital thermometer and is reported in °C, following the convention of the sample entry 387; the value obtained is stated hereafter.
79.7
